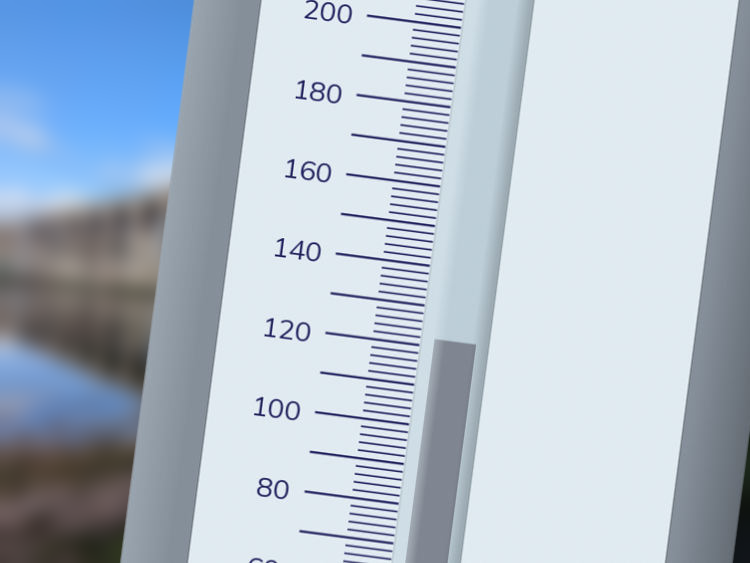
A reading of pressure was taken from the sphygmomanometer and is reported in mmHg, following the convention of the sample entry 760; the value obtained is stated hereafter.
122
